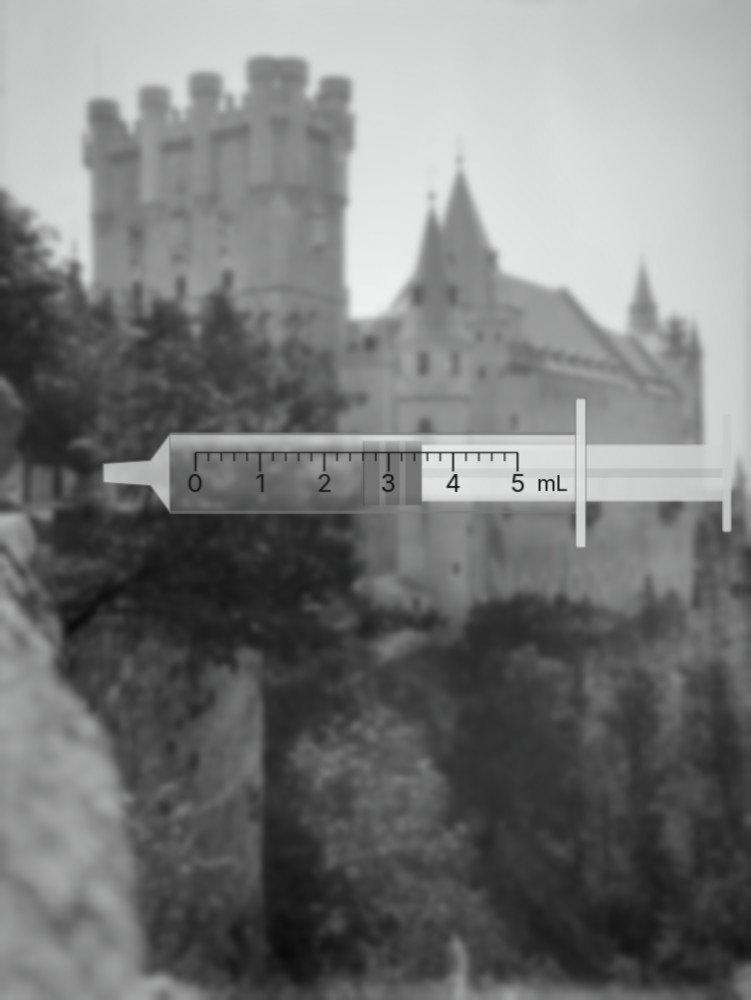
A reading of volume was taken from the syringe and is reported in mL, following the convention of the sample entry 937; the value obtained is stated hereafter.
2.6
